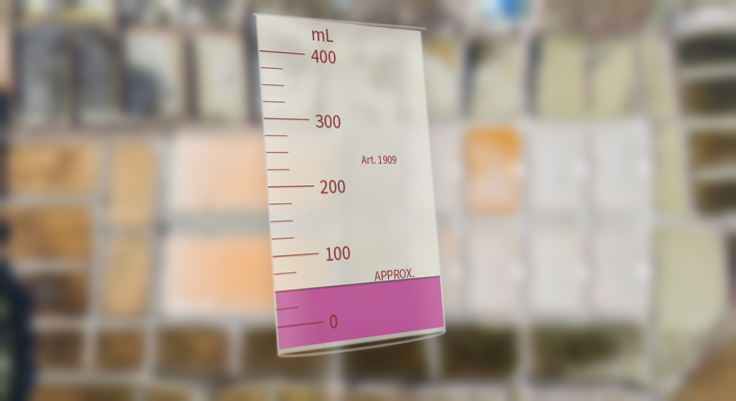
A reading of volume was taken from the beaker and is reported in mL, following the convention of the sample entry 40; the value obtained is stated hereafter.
50
